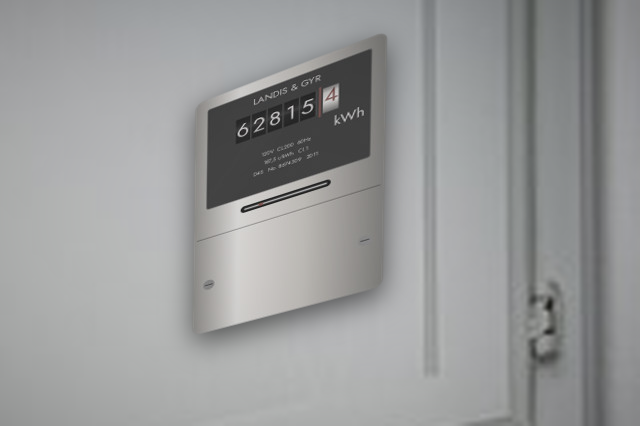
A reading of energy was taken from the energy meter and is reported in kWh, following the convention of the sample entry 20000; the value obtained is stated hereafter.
62815.4
